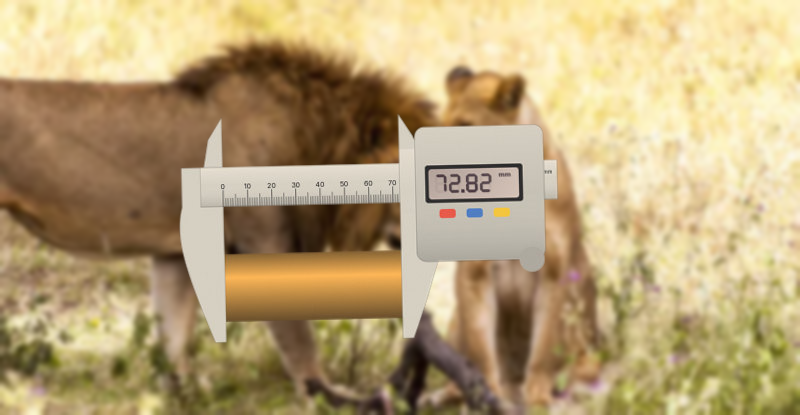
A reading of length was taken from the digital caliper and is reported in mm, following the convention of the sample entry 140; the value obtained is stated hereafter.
72.82
